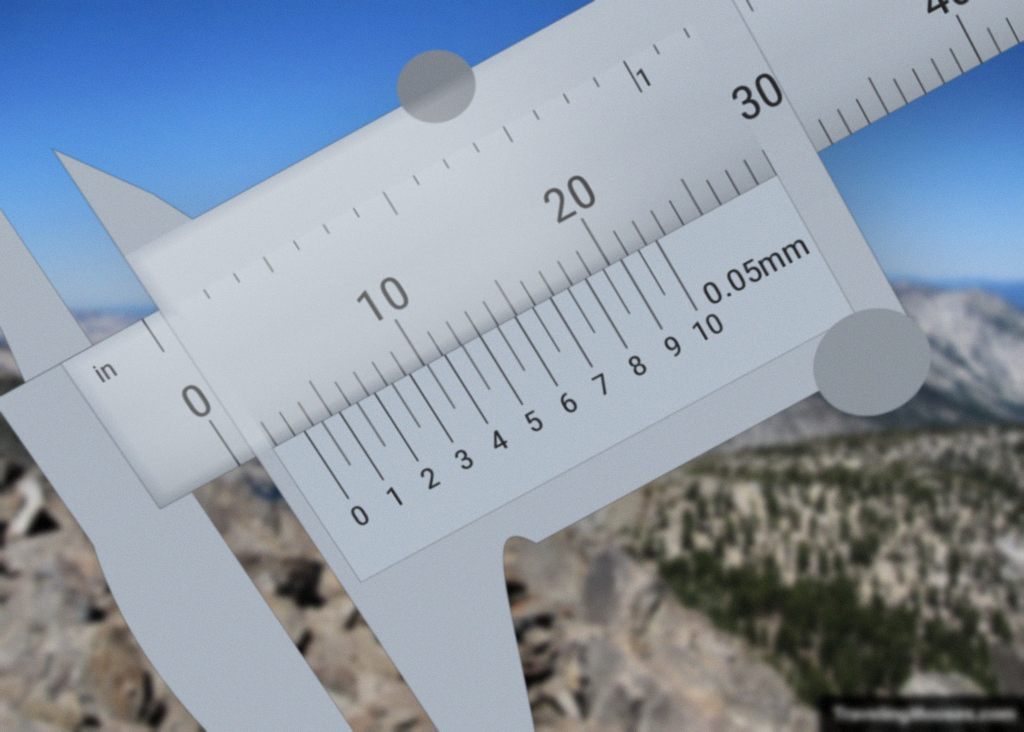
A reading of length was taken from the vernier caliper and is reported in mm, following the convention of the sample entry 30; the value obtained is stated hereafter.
3.5
